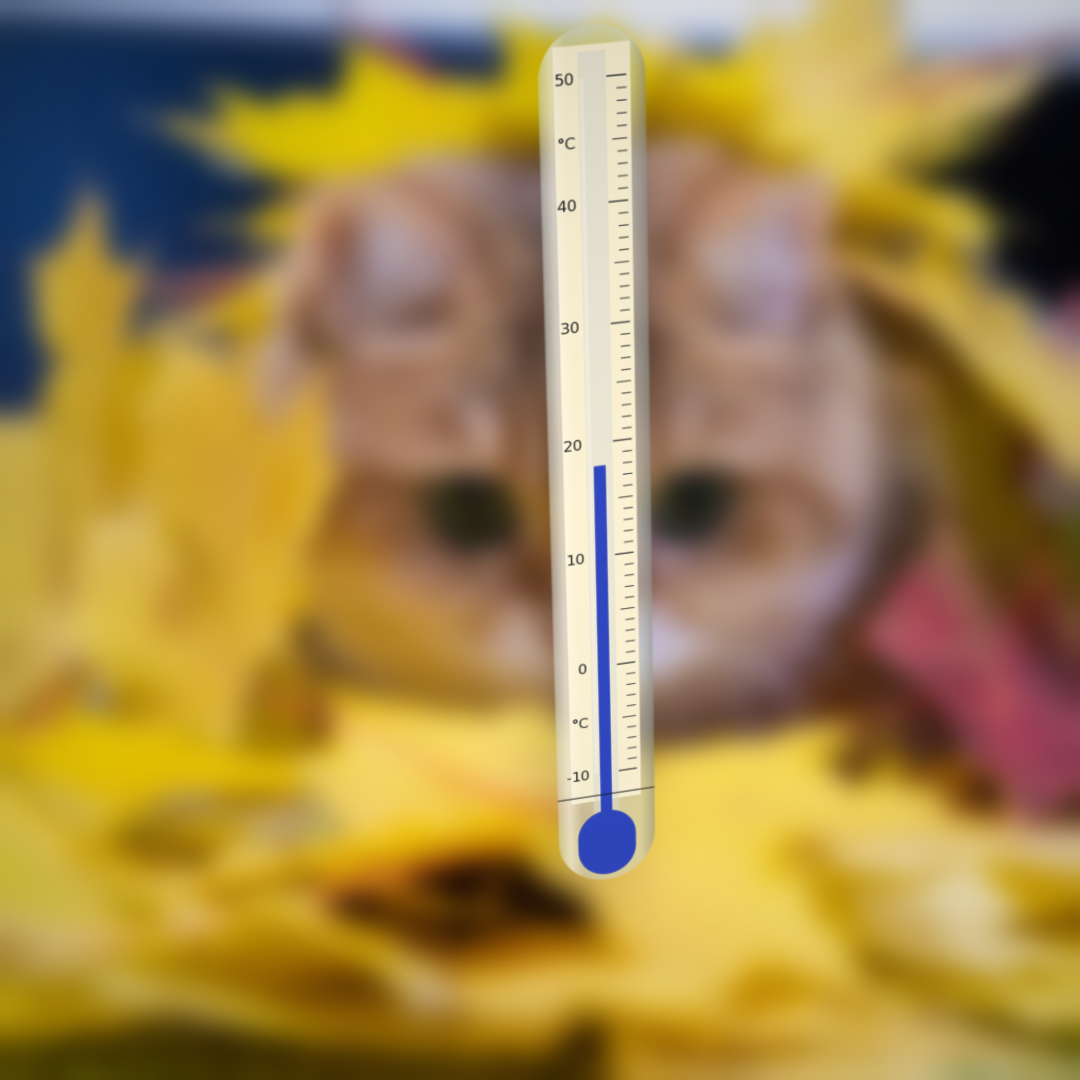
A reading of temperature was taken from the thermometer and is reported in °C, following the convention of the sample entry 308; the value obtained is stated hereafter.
18
